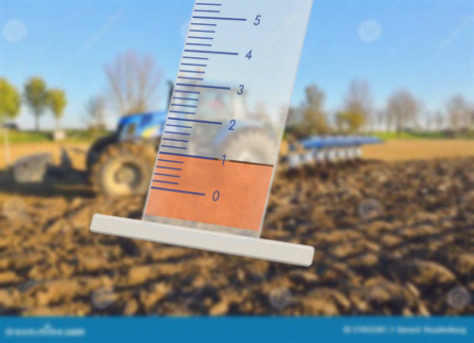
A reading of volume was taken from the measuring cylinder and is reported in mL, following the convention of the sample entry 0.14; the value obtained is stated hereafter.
1
